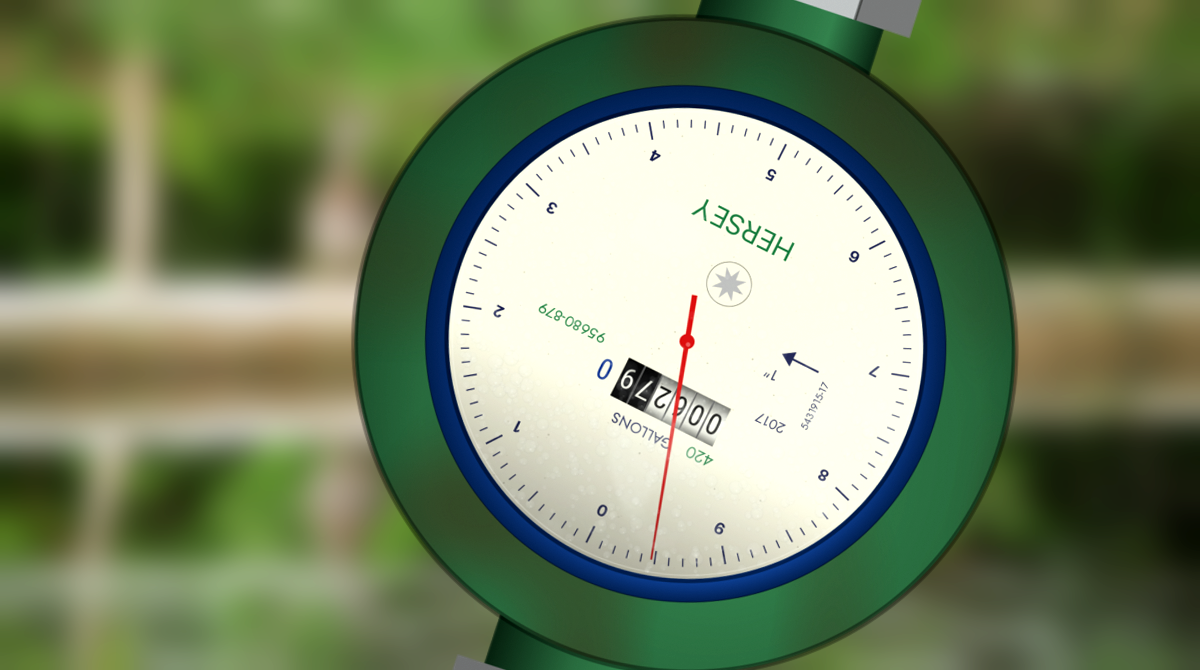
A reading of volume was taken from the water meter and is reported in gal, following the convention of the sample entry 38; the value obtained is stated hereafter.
62789.5
